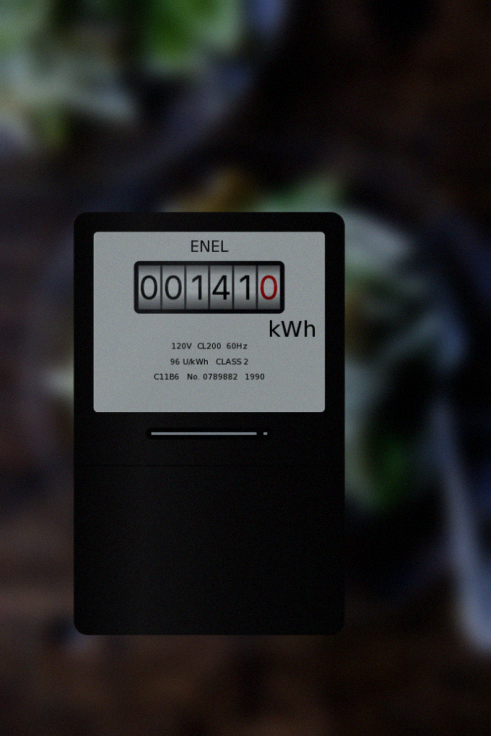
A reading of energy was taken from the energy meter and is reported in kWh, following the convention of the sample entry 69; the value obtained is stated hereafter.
141.0
